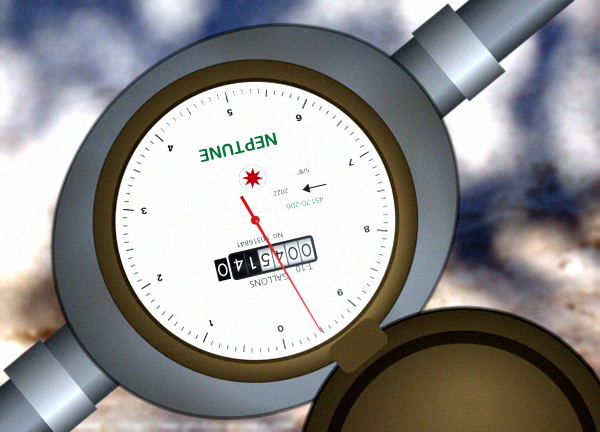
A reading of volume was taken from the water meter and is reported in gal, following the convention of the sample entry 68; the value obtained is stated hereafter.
45139.5
